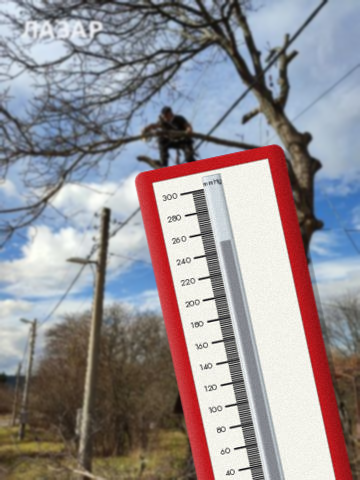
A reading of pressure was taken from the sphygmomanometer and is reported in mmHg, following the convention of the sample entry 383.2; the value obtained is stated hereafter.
250
